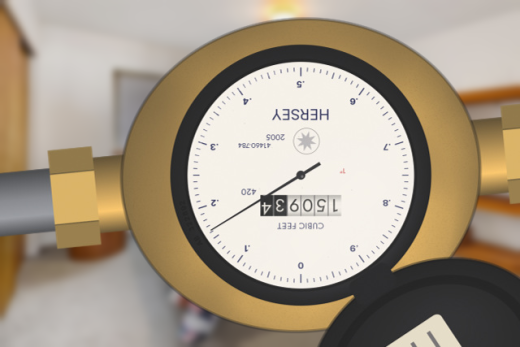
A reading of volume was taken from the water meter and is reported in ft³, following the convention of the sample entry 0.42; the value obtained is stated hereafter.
150934.16
